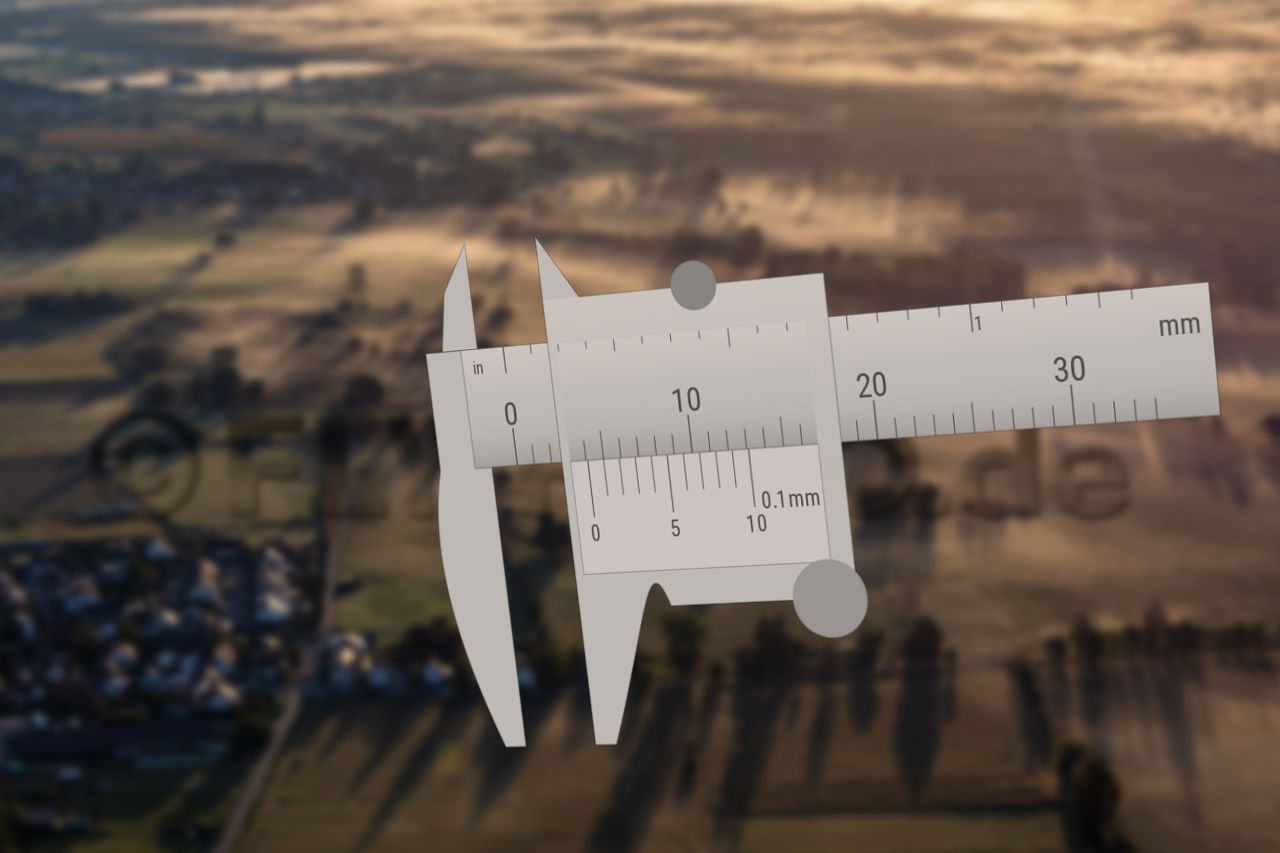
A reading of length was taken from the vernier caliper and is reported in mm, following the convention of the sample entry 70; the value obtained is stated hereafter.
4.1
